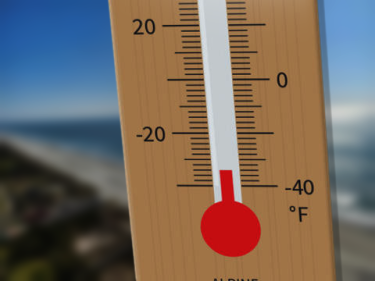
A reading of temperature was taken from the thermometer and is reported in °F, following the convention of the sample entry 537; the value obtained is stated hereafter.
-34
